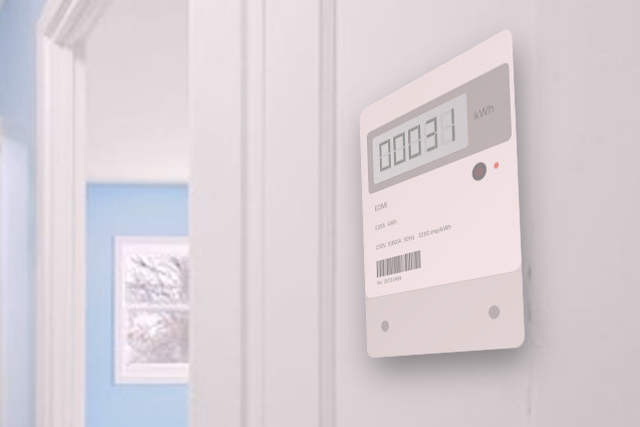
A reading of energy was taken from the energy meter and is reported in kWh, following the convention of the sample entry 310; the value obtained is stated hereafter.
31
